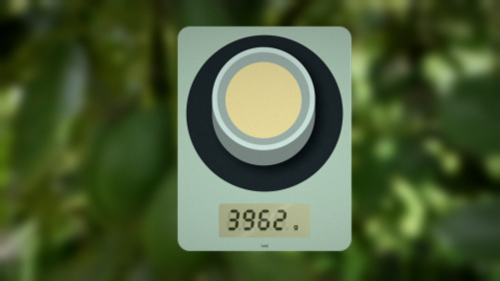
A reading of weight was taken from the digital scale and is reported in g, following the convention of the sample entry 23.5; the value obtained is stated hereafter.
3962
